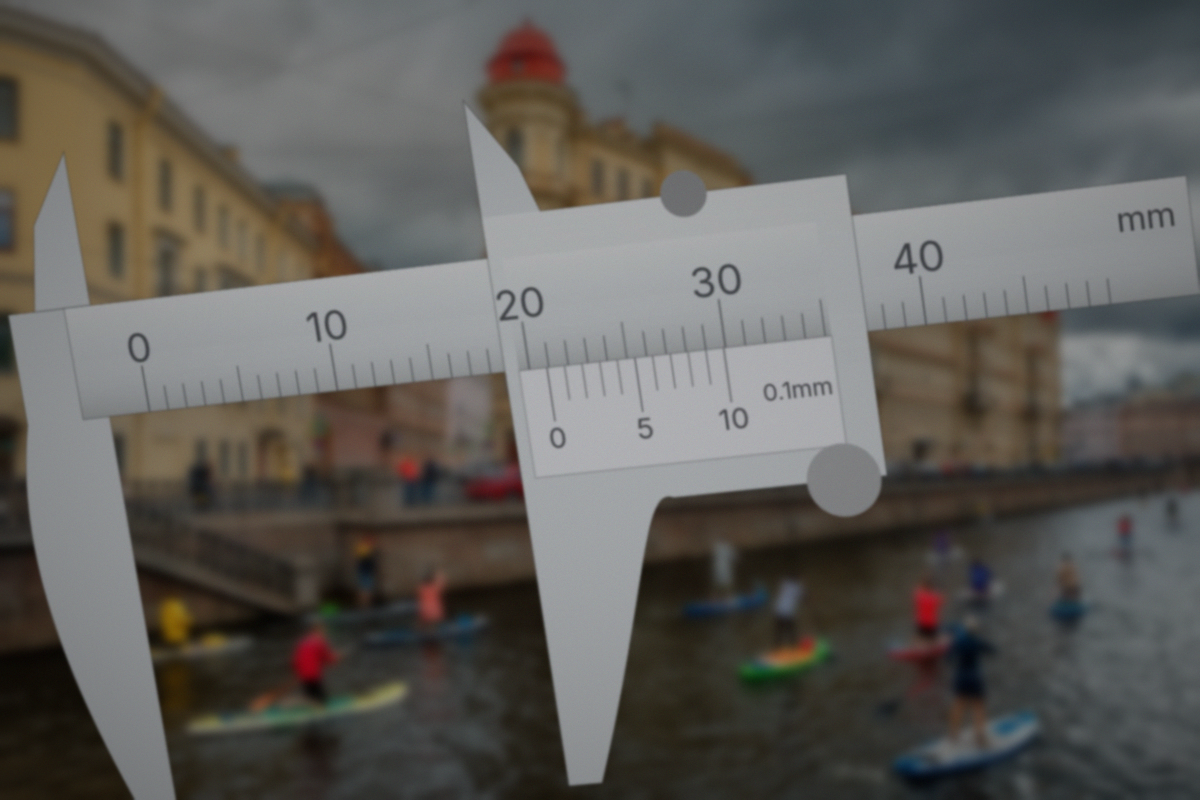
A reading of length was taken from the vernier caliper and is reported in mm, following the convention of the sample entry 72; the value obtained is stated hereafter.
20.9
